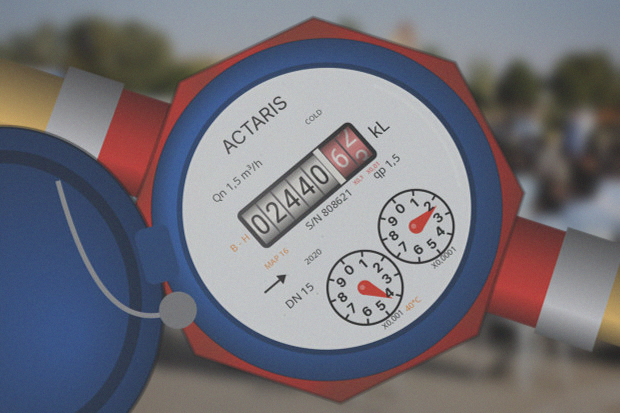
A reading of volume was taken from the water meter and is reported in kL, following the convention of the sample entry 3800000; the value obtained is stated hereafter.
2440.6242
